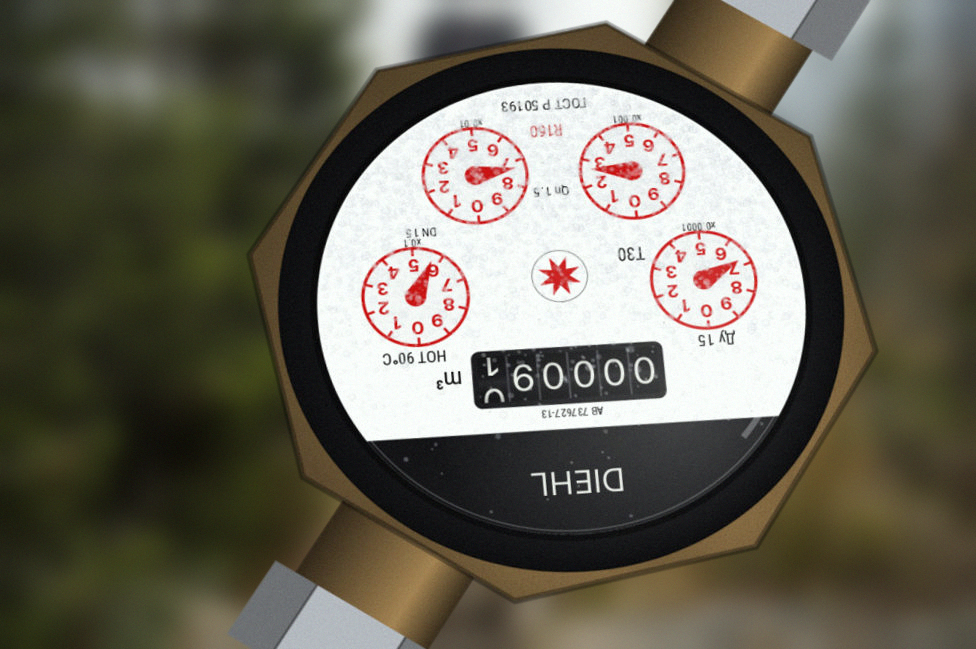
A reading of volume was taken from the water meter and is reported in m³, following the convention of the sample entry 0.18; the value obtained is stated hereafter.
90.5726
